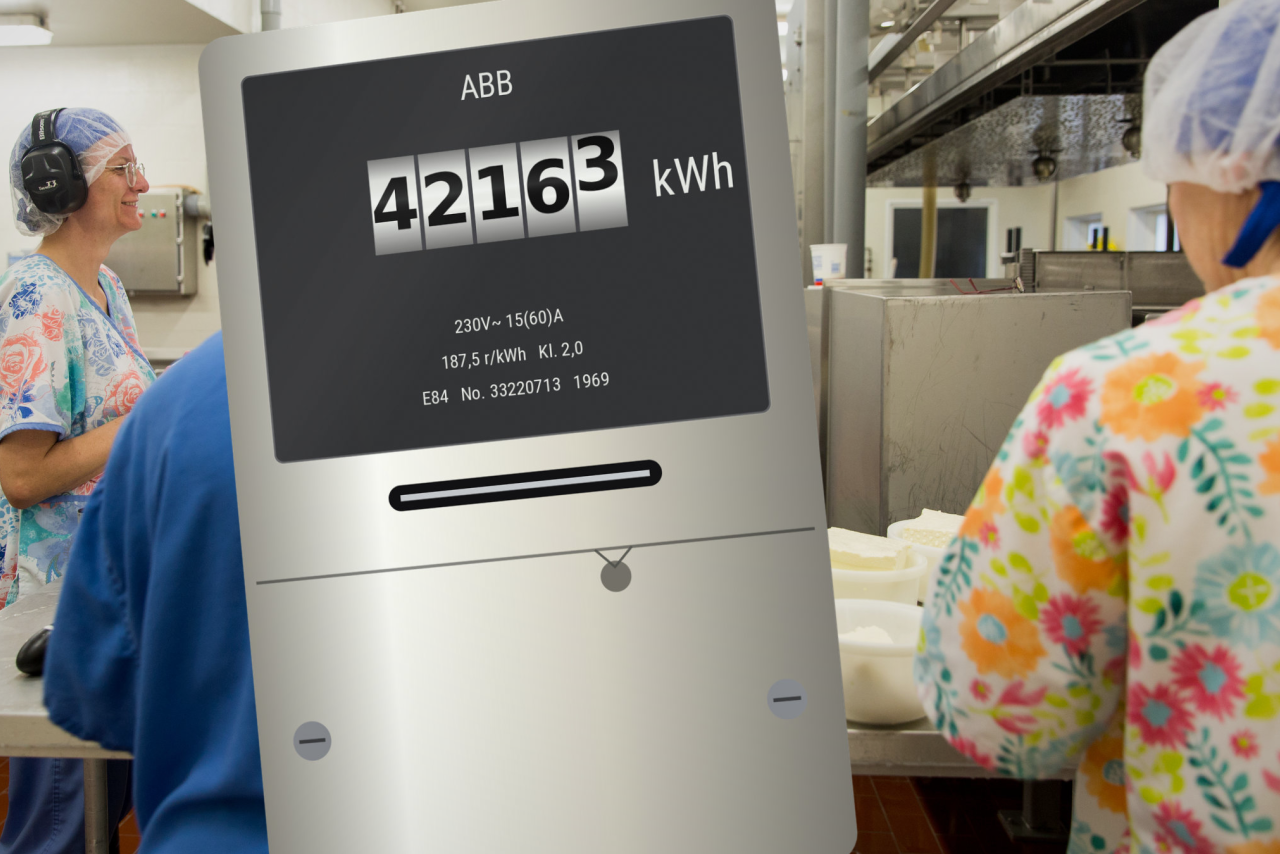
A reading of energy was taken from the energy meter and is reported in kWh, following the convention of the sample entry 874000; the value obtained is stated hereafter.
42163
